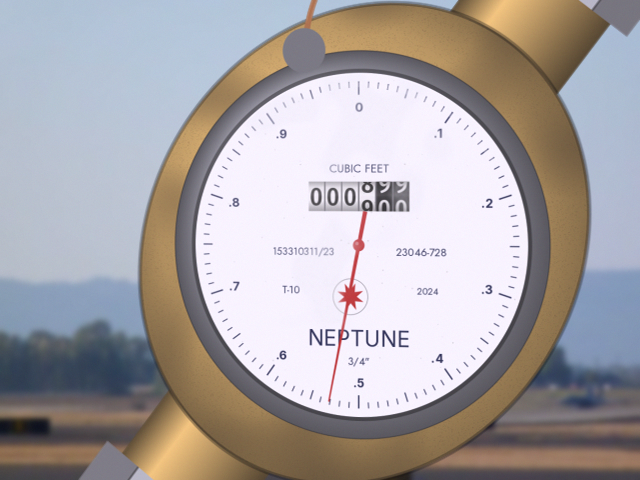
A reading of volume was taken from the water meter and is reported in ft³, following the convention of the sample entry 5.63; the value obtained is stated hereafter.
899.53
